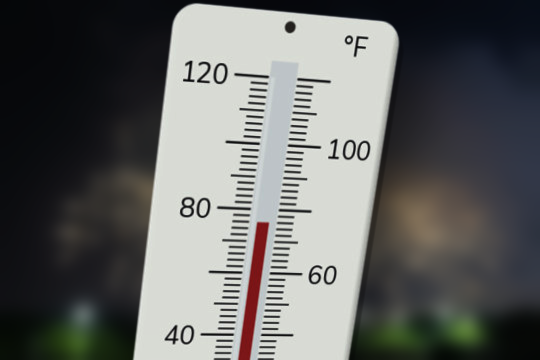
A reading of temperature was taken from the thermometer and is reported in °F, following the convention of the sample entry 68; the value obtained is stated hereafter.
76
